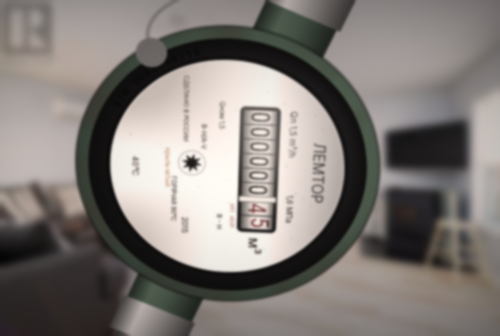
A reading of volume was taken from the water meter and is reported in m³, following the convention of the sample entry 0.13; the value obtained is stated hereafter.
0.45
